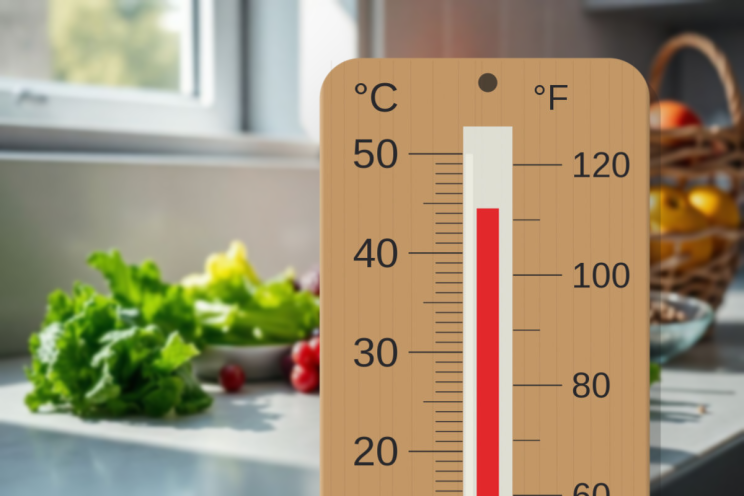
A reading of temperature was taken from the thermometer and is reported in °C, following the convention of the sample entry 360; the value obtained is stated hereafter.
44.5
